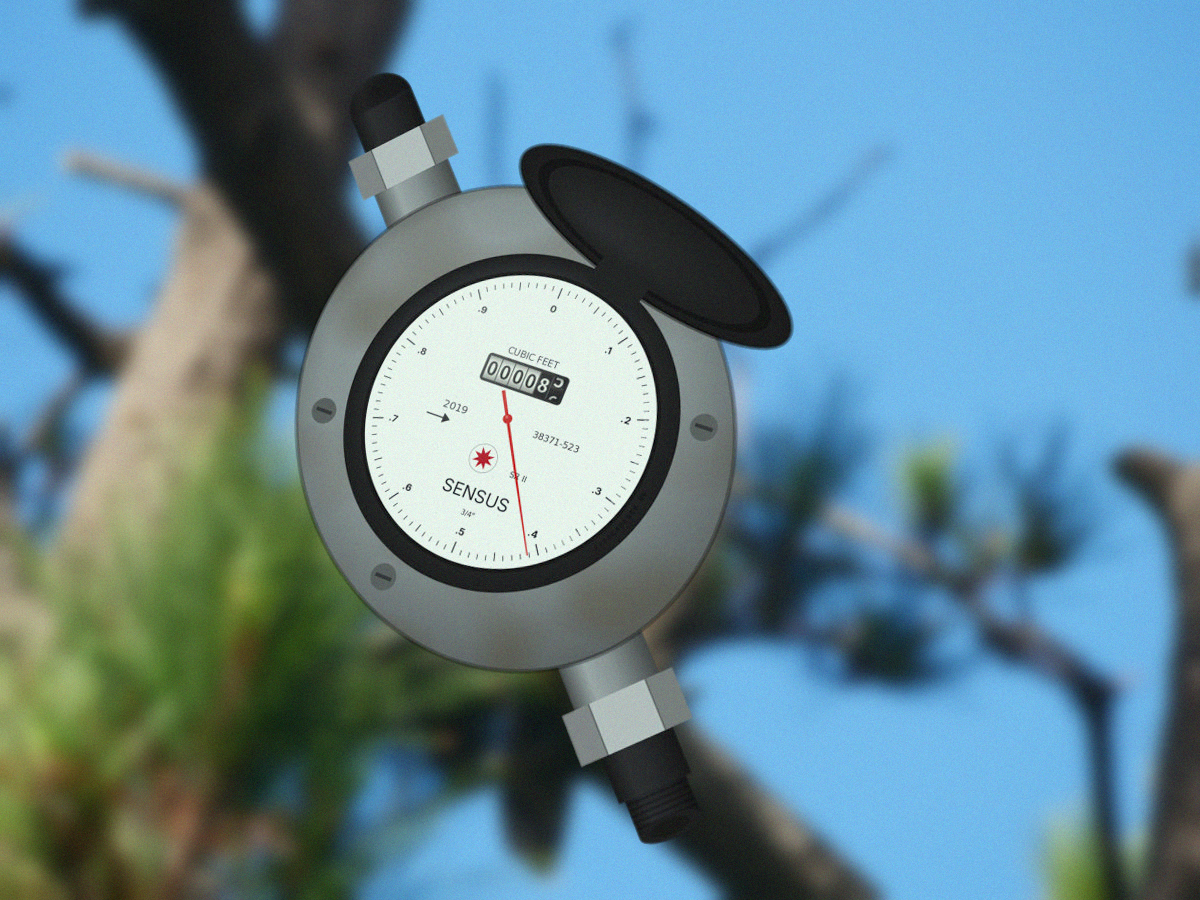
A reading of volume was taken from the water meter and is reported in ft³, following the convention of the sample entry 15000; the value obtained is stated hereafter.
85.41
